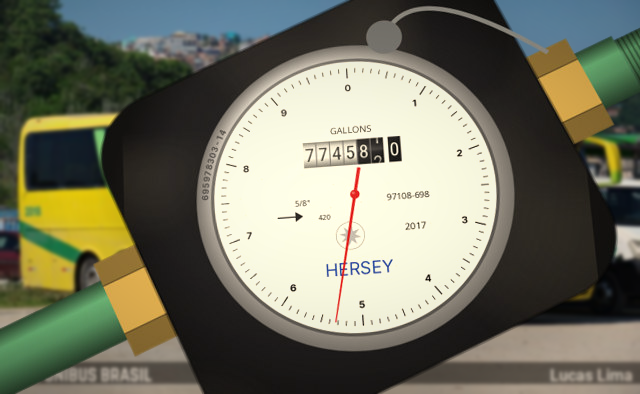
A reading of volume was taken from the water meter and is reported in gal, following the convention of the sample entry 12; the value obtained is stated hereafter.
7745815.3
